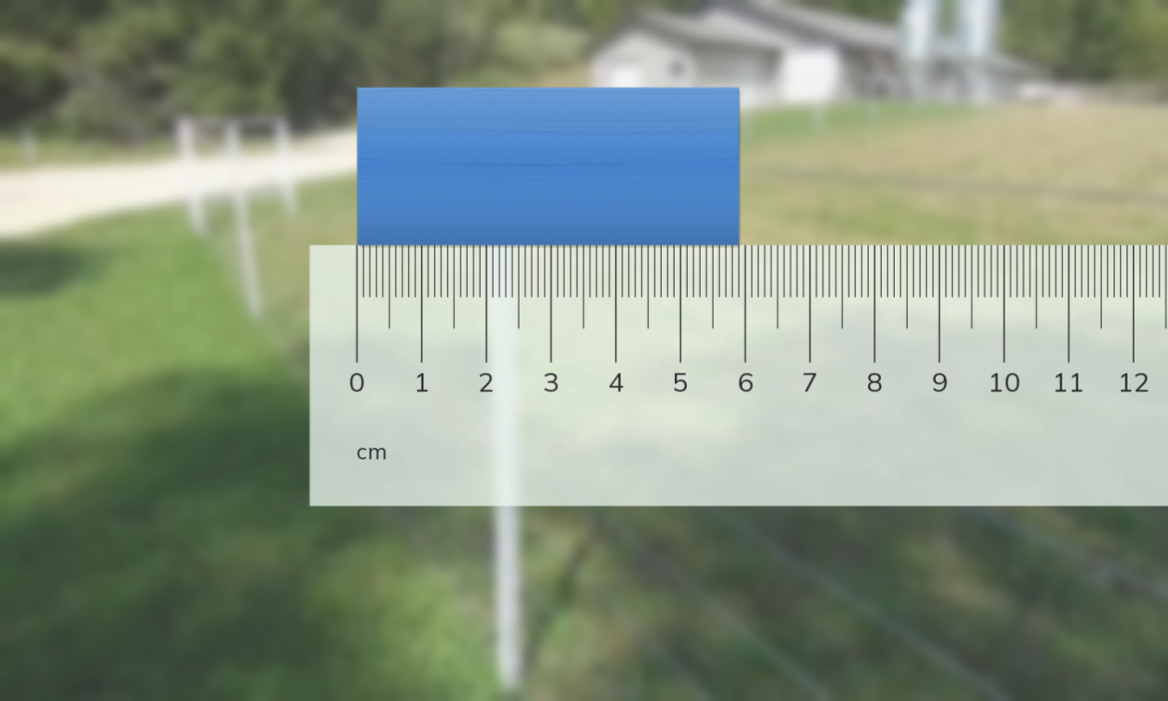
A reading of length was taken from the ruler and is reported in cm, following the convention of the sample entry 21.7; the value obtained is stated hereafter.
5.9
